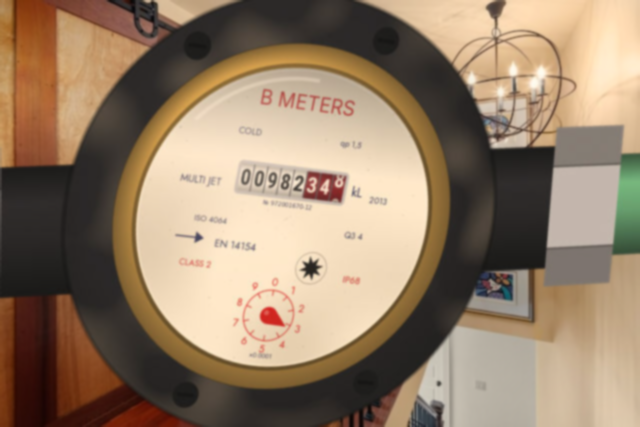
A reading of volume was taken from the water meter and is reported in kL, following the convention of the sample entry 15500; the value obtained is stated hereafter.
982.3483
